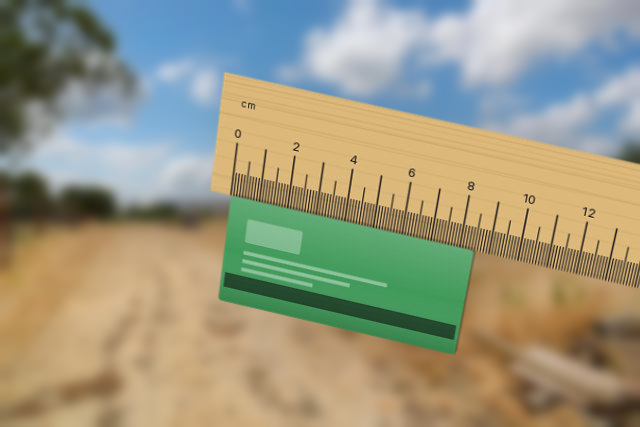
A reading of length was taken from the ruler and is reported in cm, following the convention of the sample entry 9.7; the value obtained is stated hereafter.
8.5
